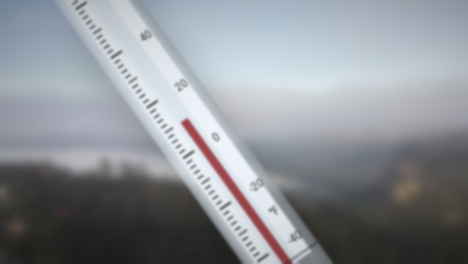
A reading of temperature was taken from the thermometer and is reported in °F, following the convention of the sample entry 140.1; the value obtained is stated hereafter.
10
